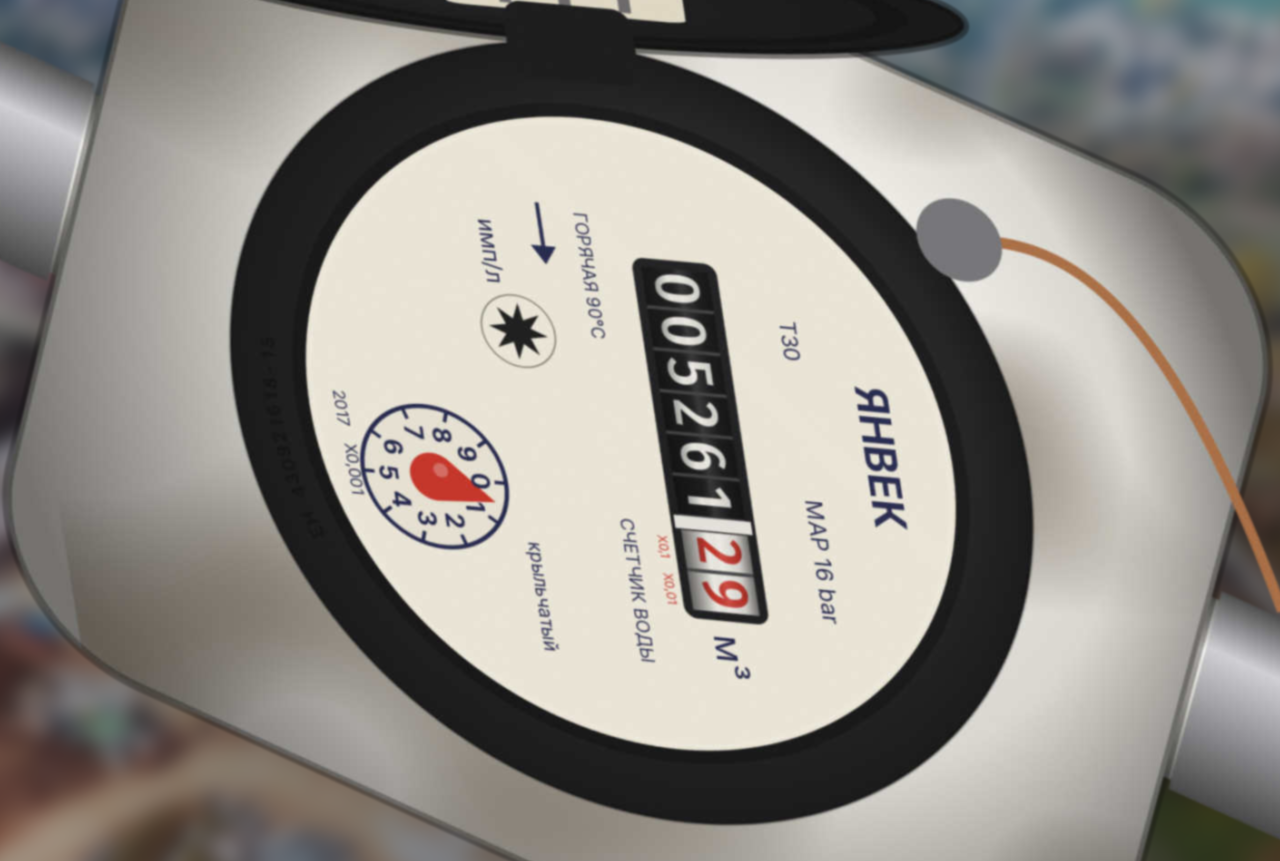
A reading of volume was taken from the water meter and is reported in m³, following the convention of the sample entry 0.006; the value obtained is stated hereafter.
5261.290
